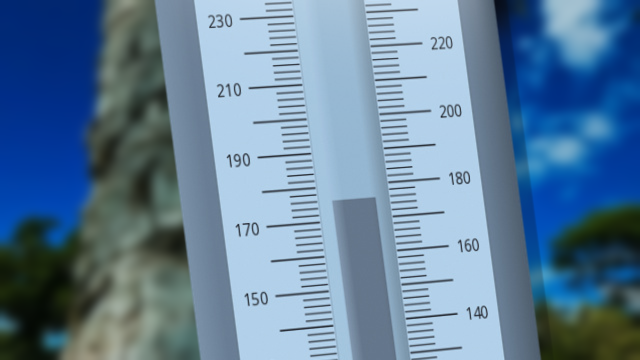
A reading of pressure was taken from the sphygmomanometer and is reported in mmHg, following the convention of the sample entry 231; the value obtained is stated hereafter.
176
